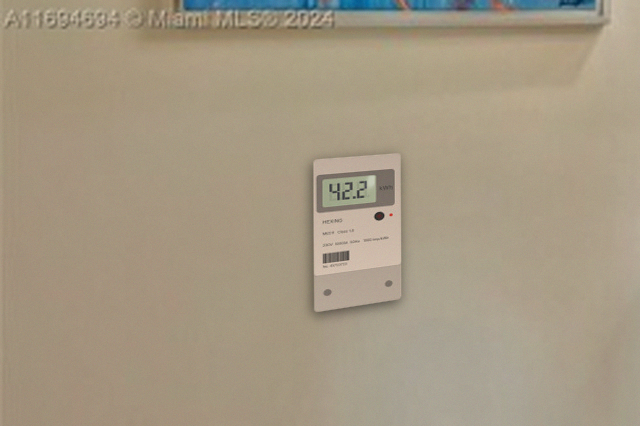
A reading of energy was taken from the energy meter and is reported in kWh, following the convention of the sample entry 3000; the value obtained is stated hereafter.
42.2
